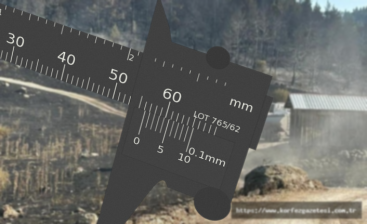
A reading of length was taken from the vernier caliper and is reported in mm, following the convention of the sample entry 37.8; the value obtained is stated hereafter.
56.2
